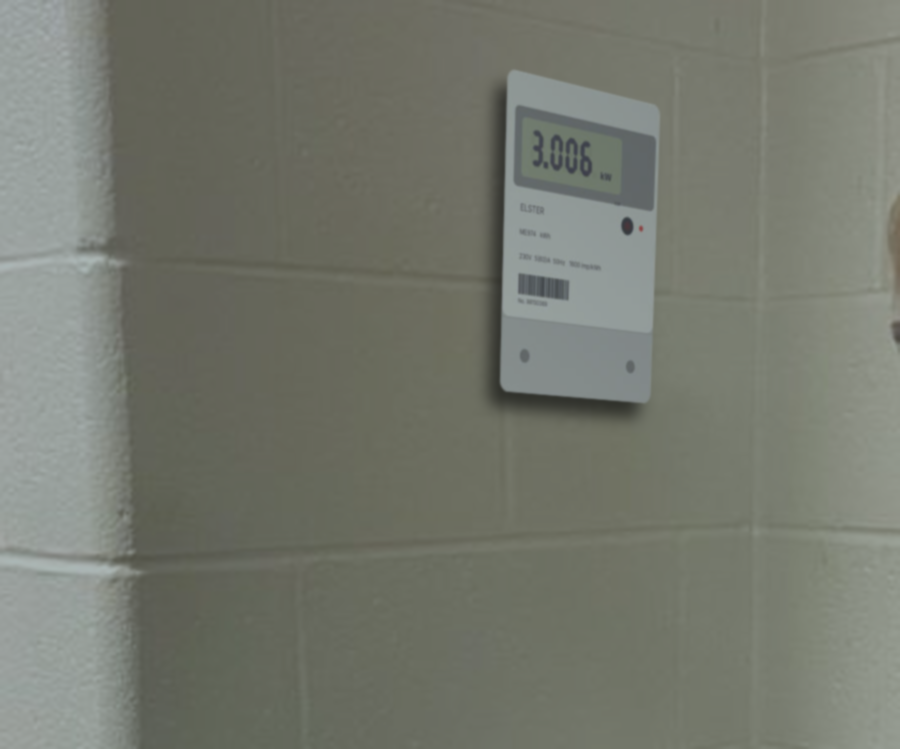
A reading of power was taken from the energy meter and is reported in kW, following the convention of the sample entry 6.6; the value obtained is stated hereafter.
3.006
